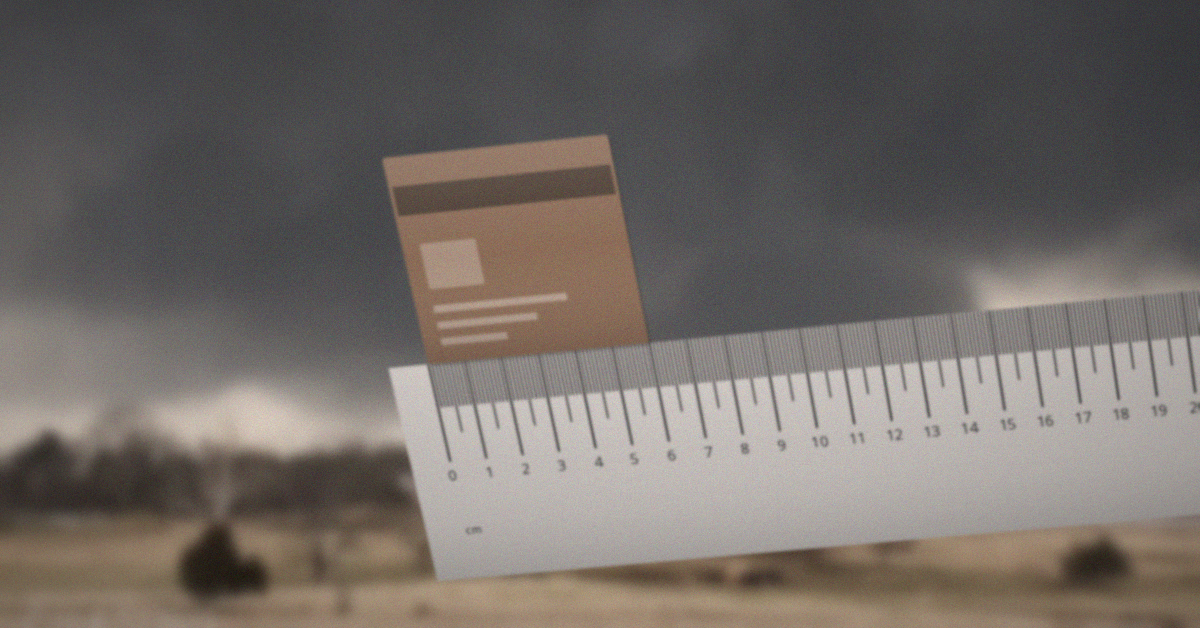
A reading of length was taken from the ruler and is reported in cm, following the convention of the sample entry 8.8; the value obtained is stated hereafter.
6
